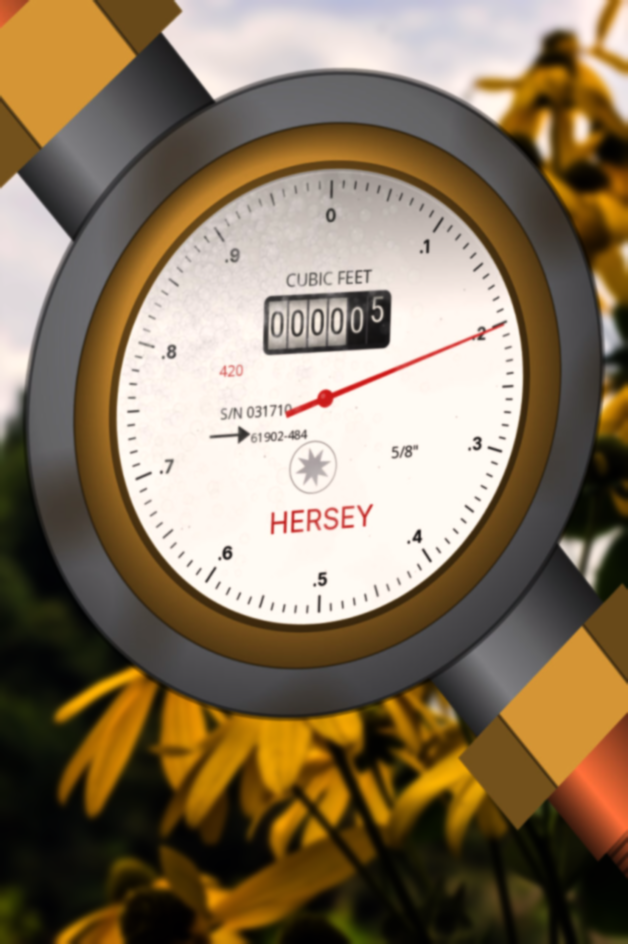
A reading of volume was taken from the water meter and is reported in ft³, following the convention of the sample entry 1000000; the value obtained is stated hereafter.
5.20
